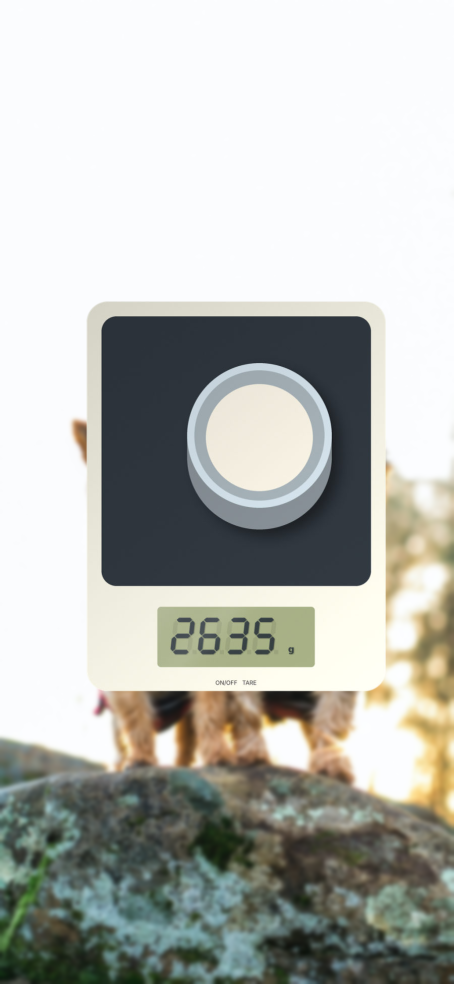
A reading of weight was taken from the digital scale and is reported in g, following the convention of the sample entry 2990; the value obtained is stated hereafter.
2635
